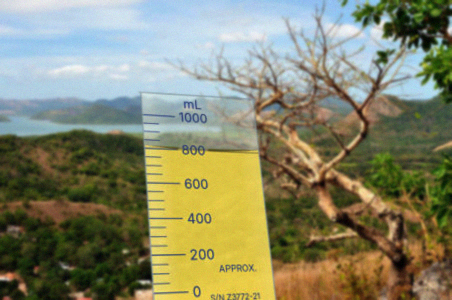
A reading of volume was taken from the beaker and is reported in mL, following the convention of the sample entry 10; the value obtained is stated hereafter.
800
